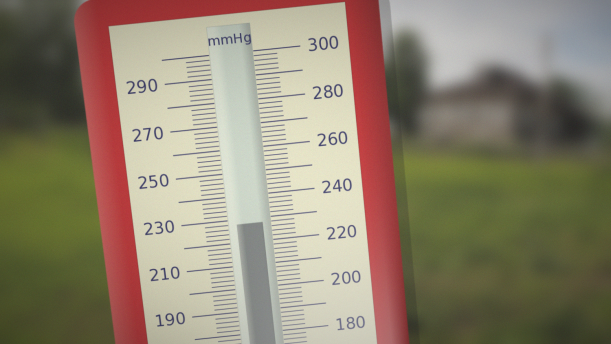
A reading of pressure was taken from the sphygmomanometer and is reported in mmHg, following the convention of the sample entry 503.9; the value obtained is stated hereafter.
228
